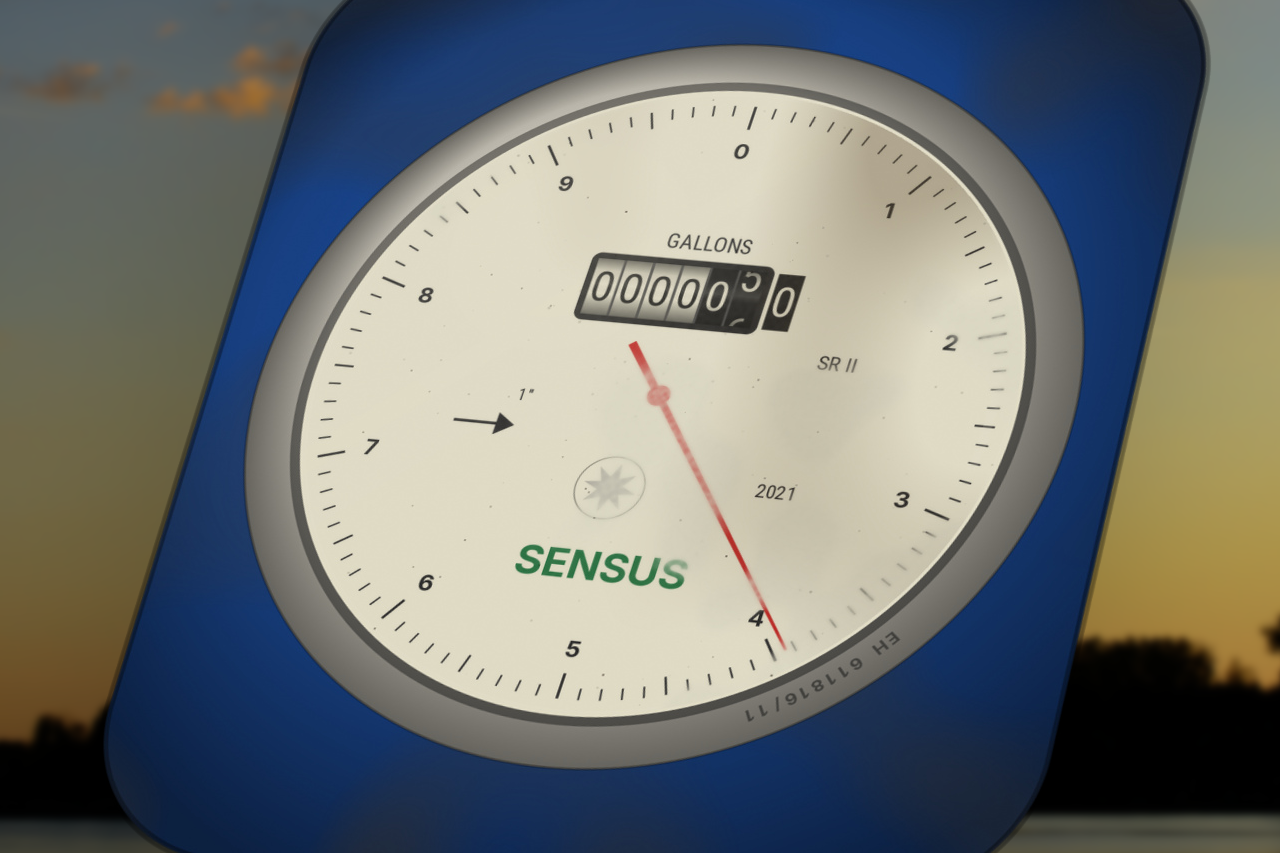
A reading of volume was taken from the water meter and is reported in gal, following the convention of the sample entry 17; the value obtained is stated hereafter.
53.9
